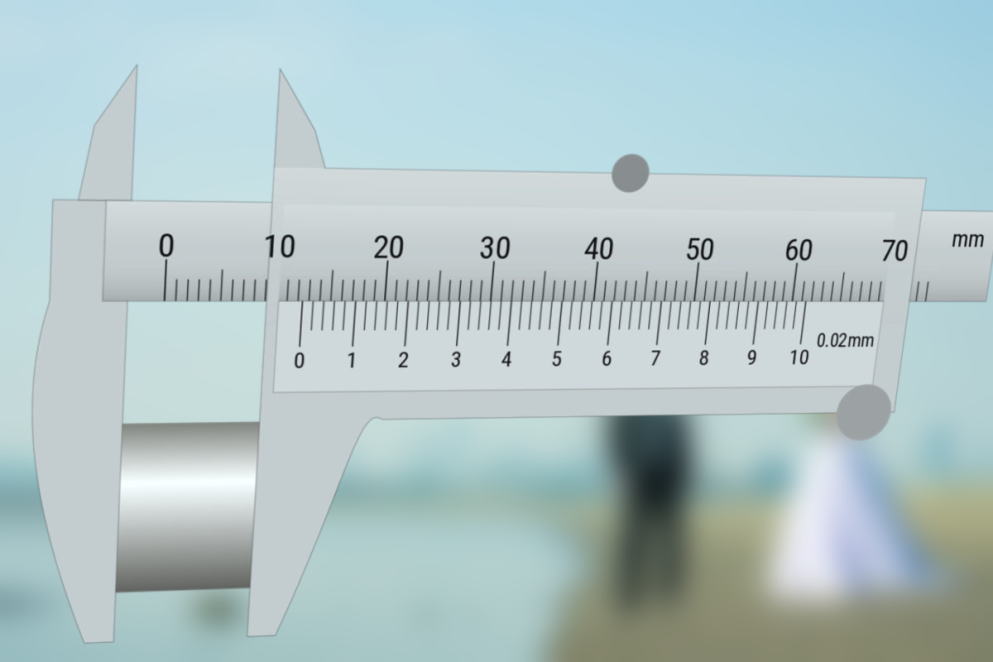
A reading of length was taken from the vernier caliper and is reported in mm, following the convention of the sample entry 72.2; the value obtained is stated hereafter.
12.4
